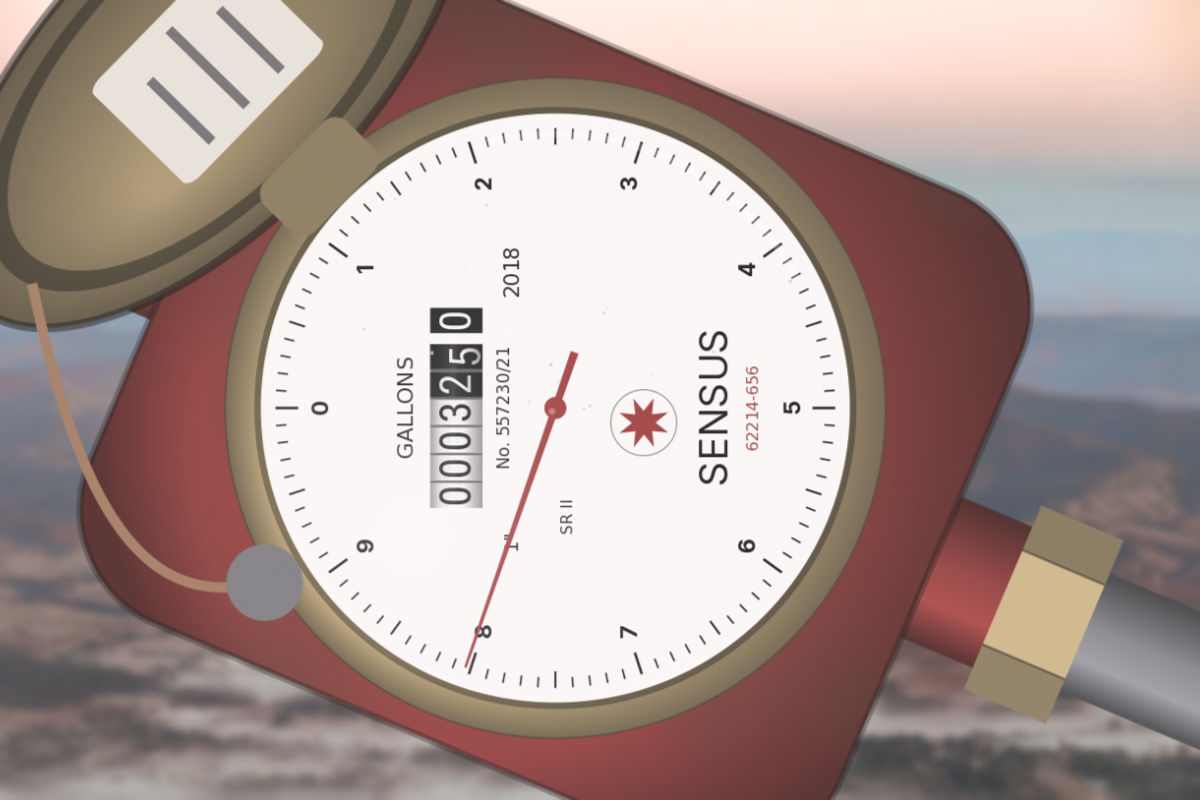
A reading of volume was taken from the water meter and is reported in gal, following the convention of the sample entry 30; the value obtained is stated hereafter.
3248.0
